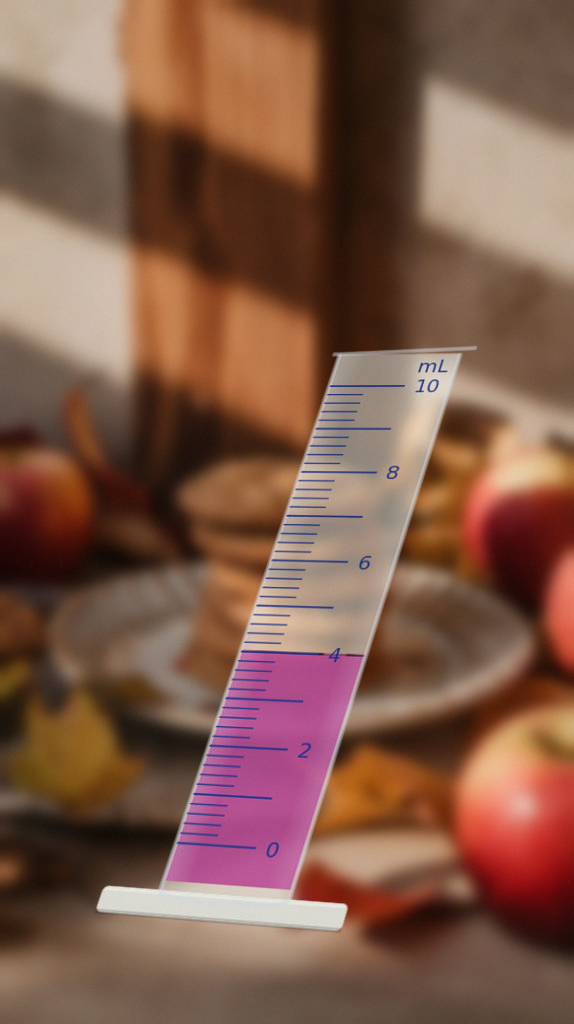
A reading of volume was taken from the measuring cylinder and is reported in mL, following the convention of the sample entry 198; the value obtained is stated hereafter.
4
